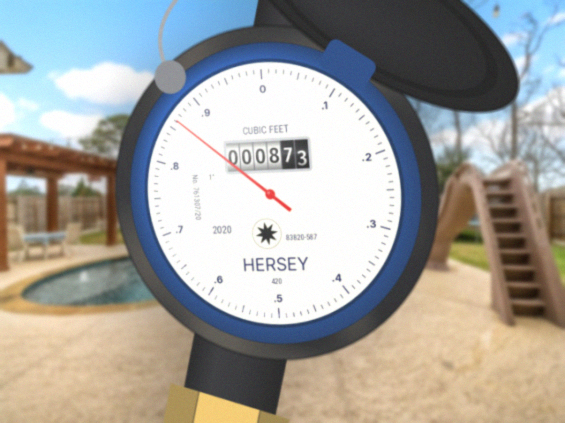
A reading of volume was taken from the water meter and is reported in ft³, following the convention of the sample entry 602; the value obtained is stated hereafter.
872.86
